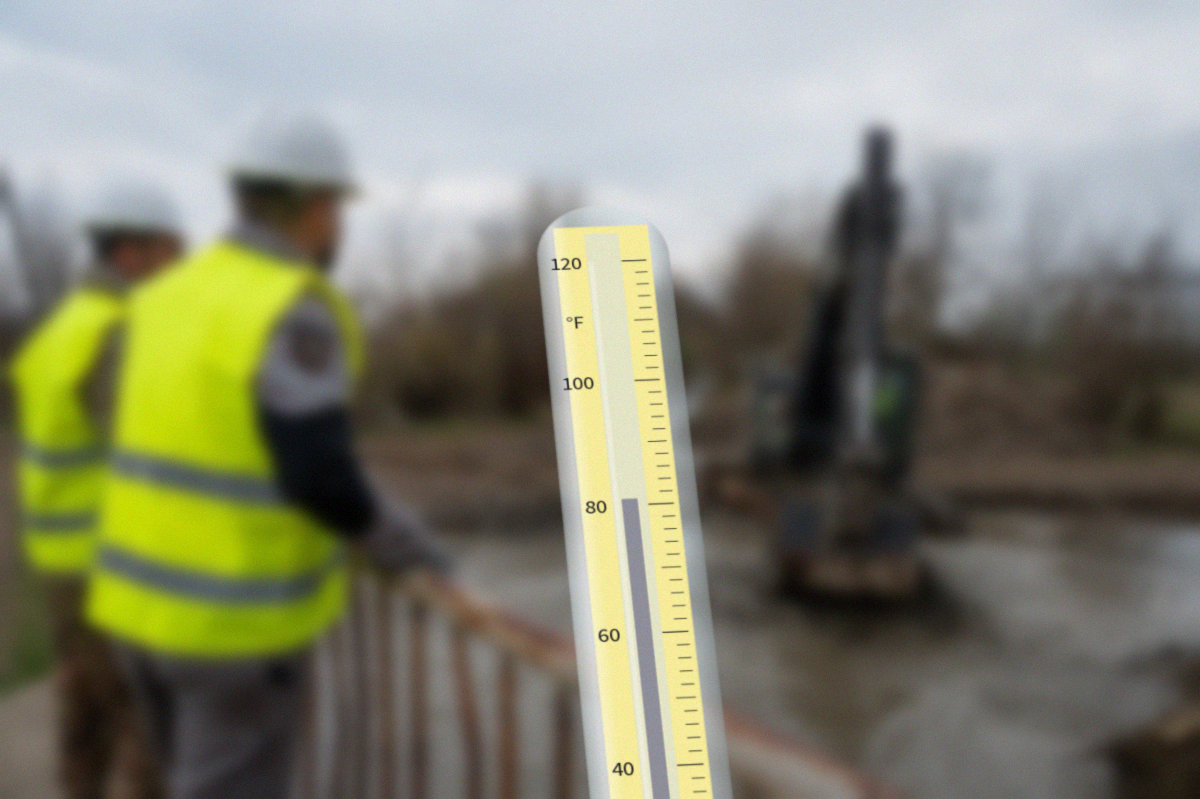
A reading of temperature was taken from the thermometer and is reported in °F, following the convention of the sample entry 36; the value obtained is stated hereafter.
81
